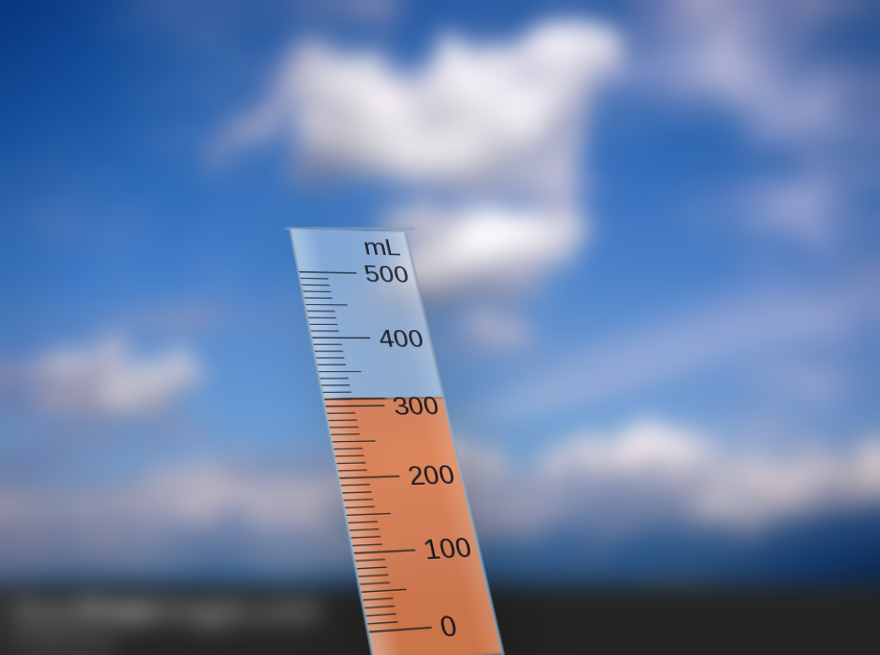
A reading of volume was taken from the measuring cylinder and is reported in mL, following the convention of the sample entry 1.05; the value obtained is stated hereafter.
310
